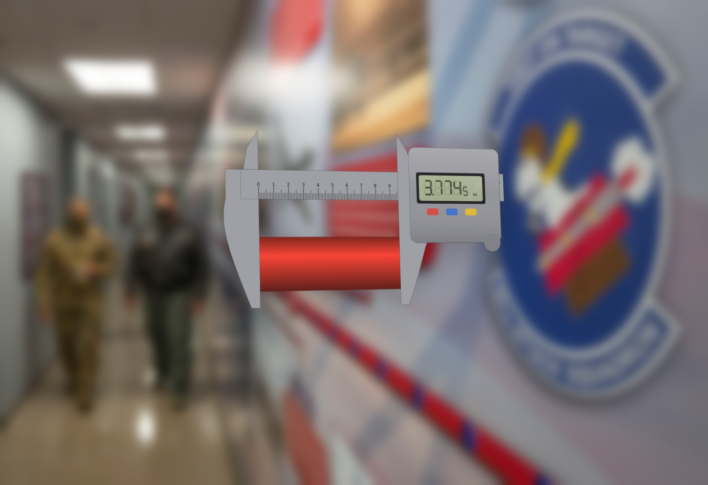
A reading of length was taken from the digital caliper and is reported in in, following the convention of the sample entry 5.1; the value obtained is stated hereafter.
3.7745
